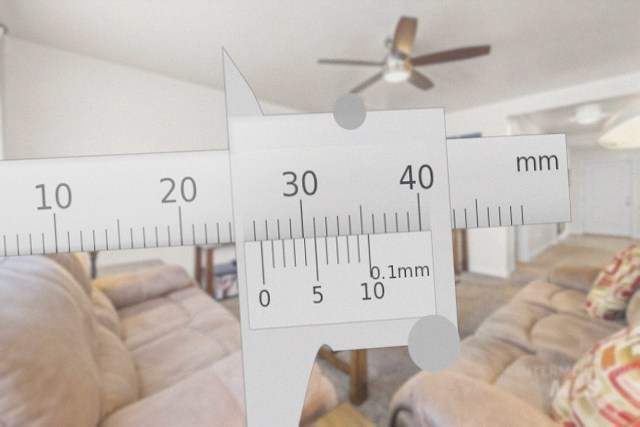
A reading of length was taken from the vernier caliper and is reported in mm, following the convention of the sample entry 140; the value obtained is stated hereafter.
26.5
